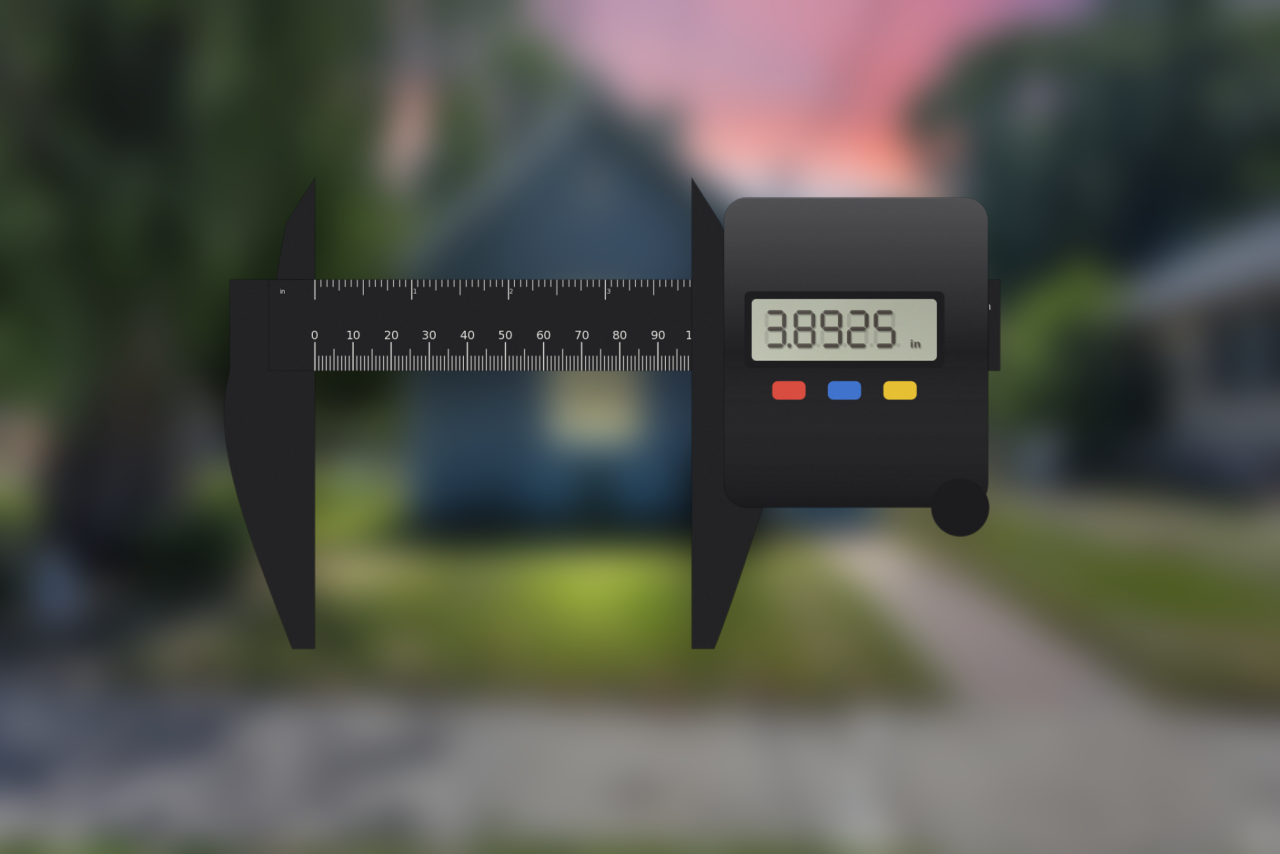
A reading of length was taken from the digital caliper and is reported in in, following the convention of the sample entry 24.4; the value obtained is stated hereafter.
3.8925
